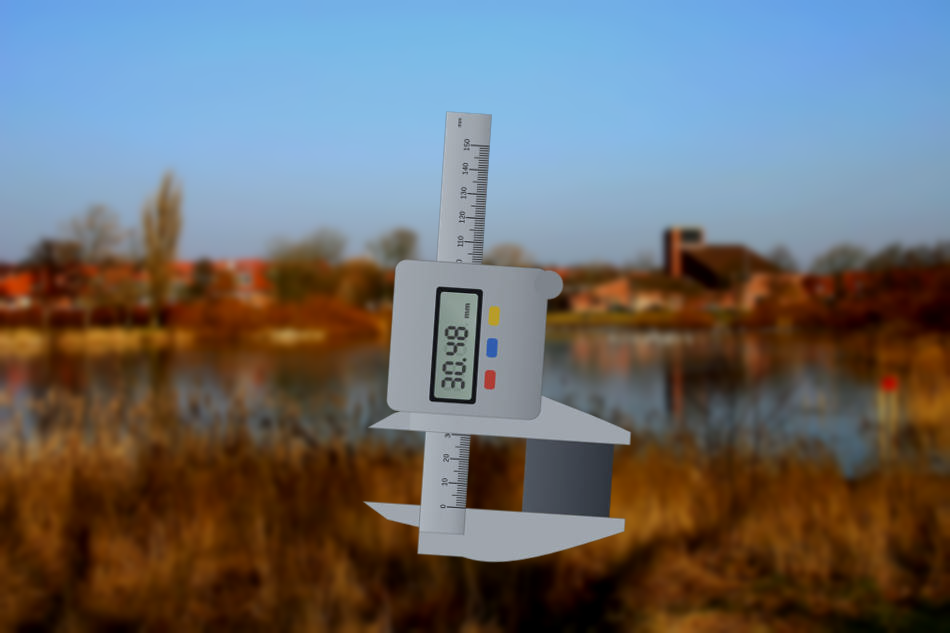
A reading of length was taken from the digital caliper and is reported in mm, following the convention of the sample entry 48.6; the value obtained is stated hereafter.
30.48
